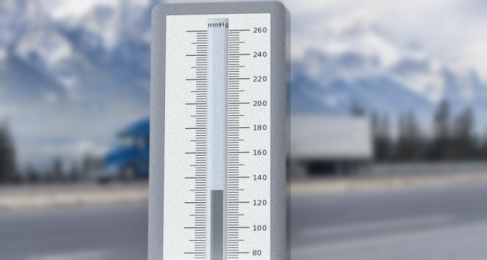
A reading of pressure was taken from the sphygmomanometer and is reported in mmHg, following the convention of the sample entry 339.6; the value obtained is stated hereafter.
130
